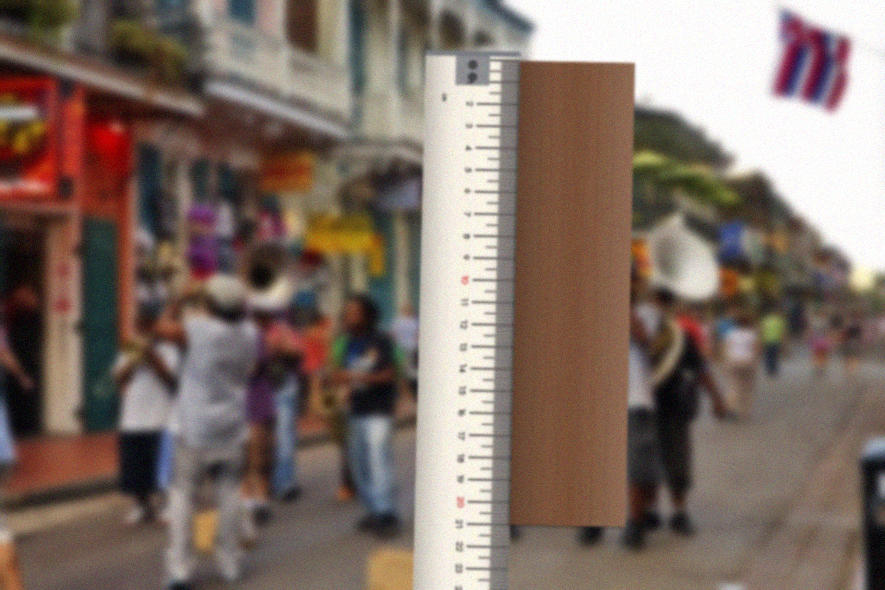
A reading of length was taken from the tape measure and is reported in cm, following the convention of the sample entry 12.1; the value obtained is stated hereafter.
21
